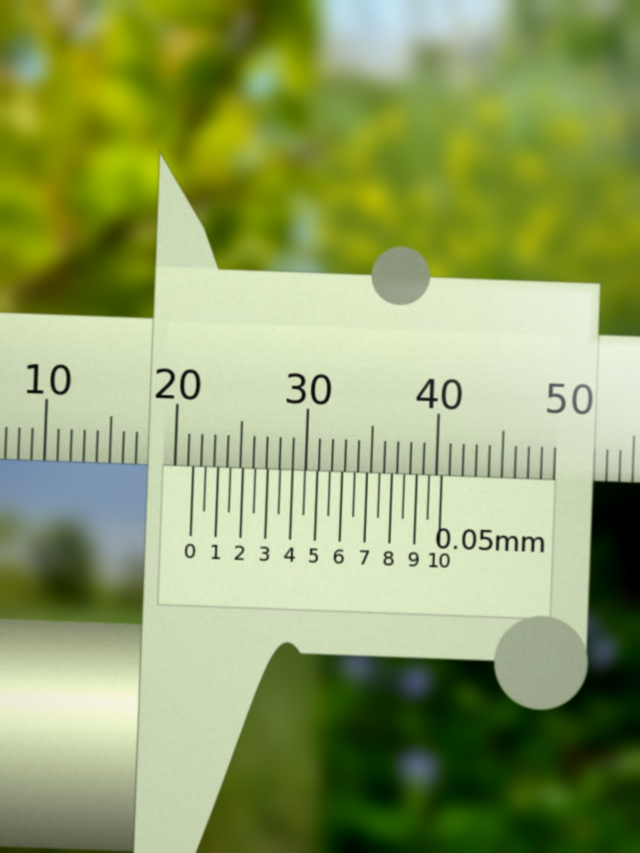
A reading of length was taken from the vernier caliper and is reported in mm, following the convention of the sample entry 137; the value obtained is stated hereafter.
21.4
